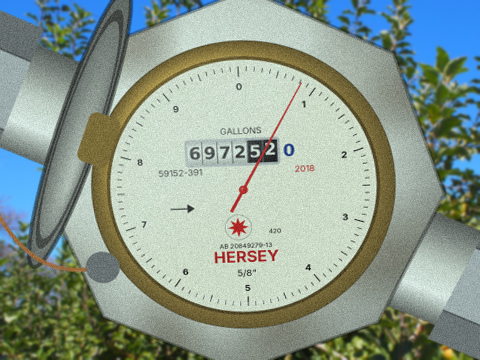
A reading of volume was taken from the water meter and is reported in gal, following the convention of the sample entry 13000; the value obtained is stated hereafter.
6972520.8
